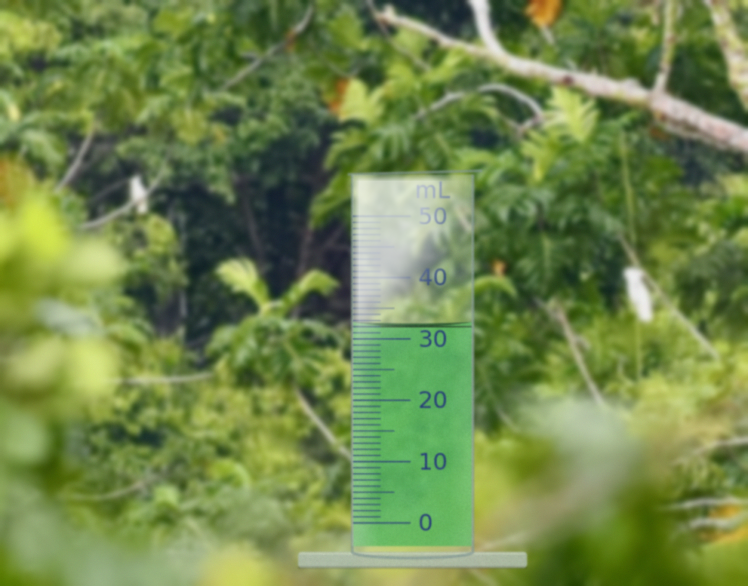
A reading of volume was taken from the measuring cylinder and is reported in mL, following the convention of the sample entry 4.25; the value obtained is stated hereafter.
32
